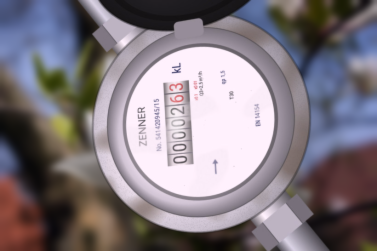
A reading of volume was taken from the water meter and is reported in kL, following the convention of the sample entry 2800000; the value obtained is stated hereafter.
2.63
